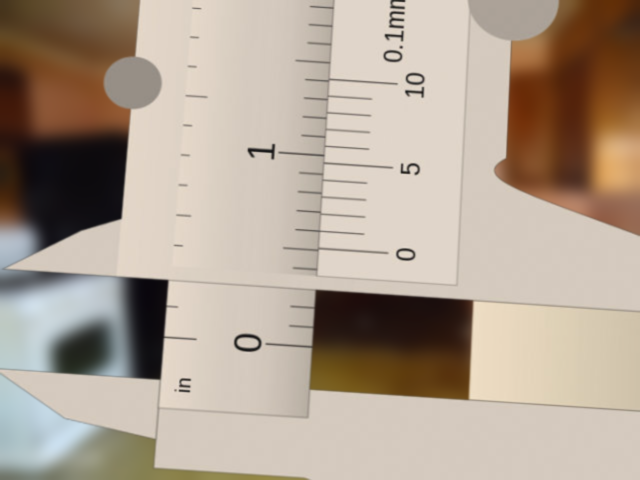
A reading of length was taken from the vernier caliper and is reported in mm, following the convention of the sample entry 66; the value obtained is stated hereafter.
5.1
